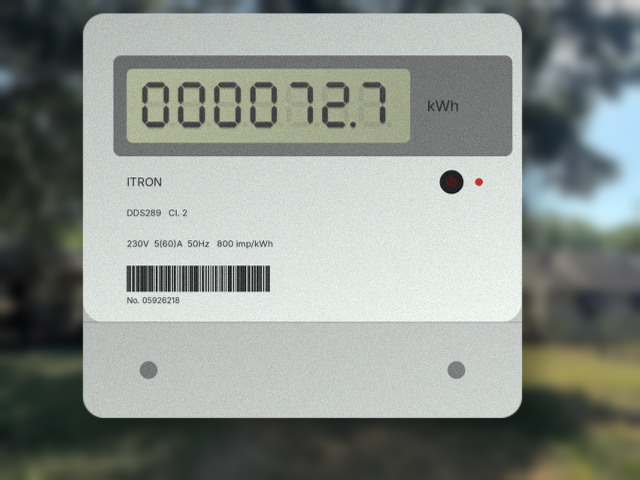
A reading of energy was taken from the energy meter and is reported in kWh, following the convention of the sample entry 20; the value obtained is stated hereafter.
72.7
